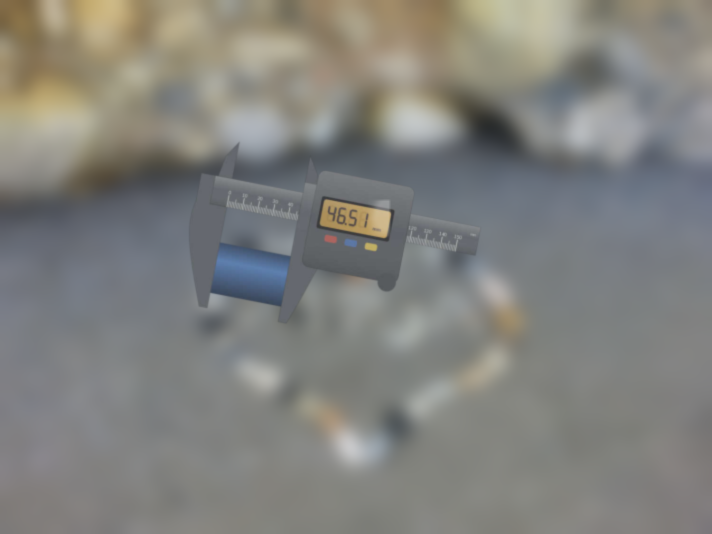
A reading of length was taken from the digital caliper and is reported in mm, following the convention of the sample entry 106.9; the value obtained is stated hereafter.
46.51
